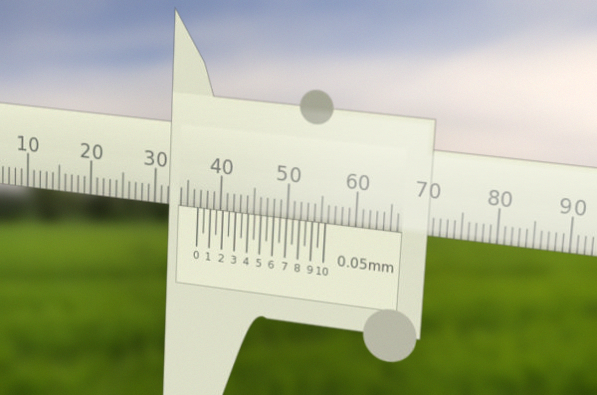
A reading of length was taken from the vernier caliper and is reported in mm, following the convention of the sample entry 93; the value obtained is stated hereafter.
36.6
